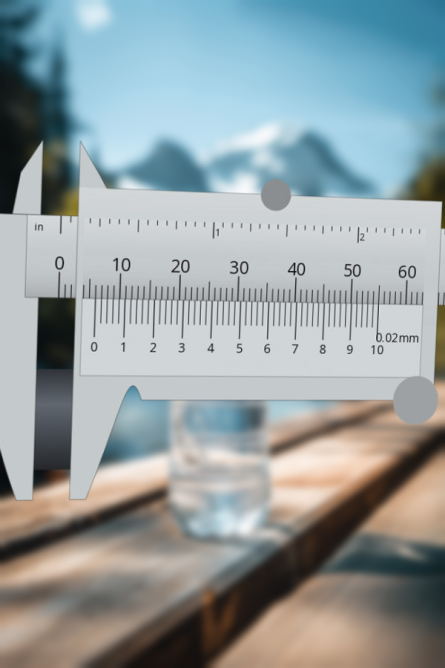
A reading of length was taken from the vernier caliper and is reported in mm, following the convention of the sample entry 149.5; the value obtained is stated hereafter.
6.0
